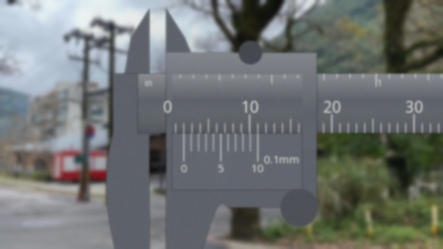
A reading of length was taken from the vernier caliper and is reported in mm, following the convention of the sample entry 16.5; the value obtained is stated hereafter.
2.0
